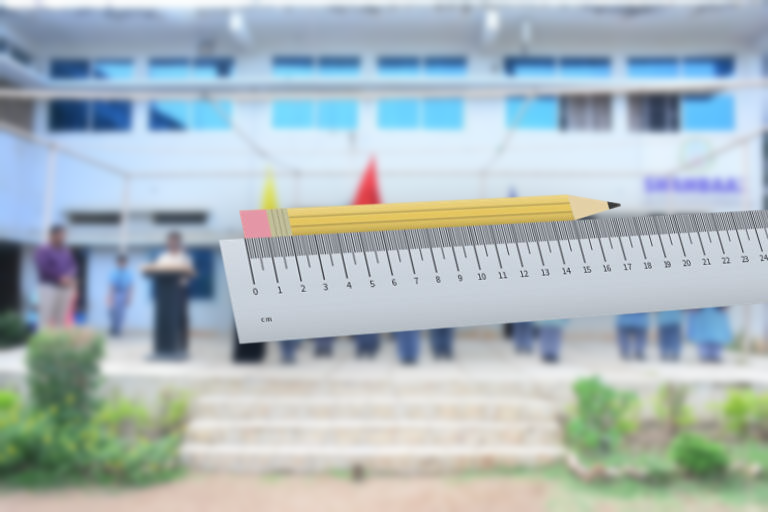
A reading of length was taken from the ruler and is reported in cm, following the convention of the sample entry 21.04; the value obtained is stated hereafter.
17.5
